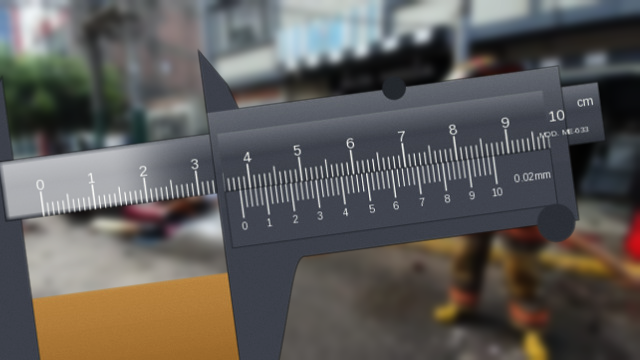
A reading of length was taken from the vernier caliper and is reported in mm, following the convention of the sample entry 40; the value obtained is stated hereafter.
38.0
